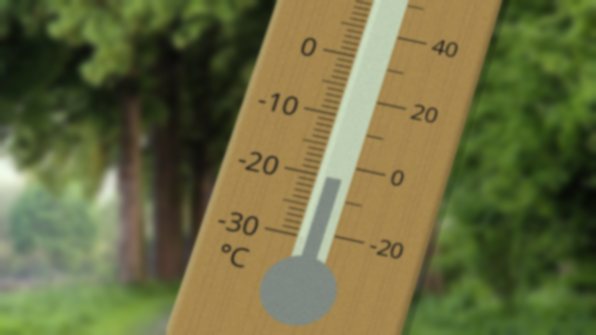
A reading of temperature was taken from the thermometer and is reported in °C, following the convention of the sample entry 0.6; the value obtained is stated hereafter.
-20
